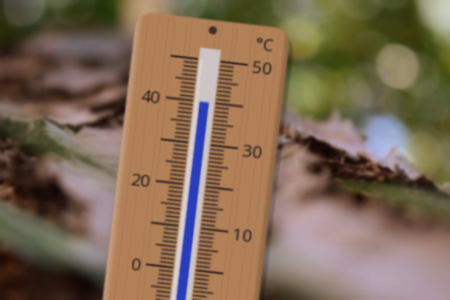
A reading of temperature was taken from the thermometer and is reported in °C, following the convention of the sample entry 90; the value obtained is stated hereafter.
40
